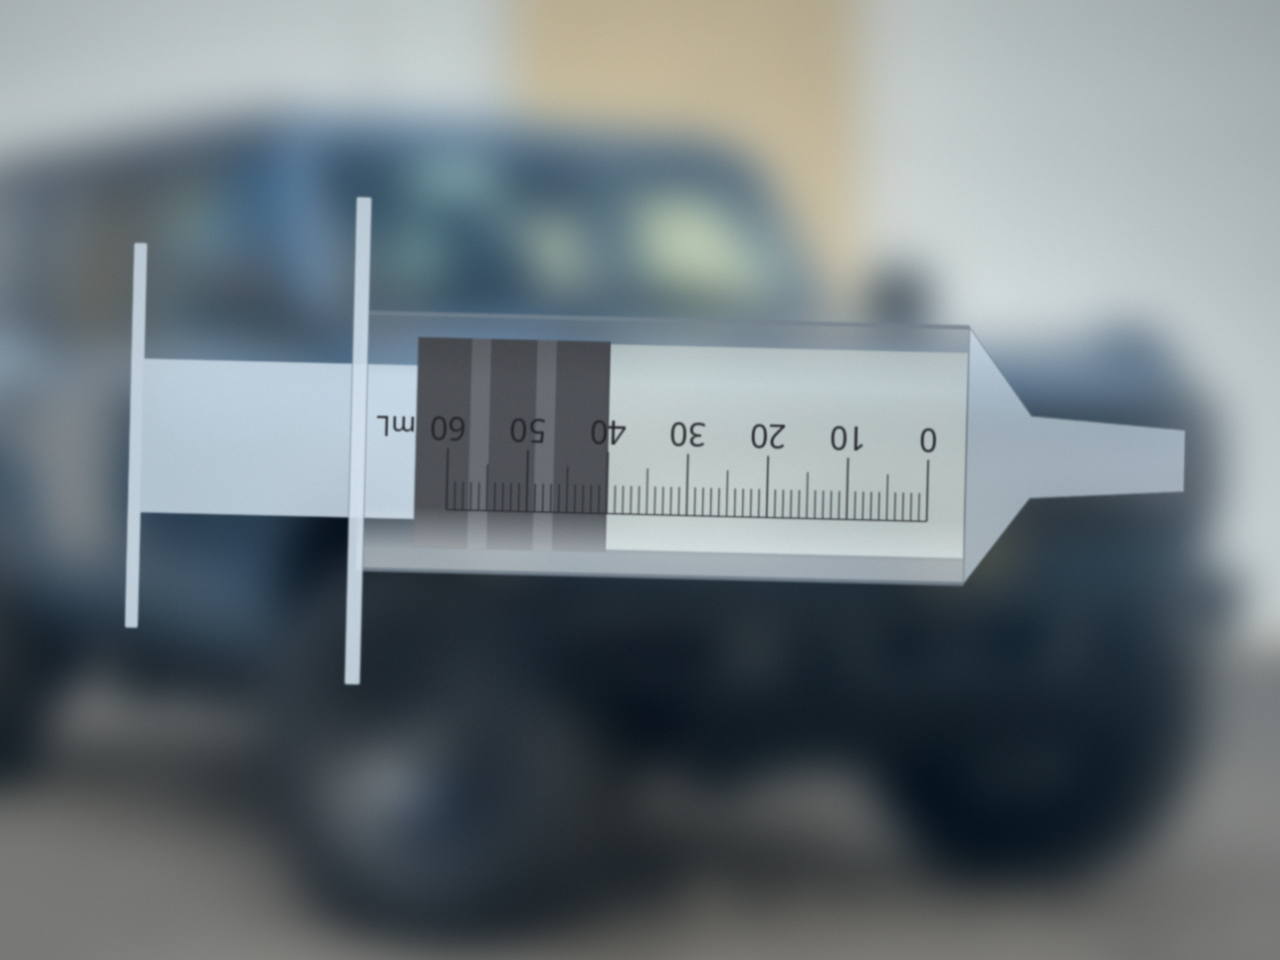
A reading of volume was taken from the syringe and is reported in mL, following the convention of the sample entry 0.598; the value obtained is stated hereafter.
40
